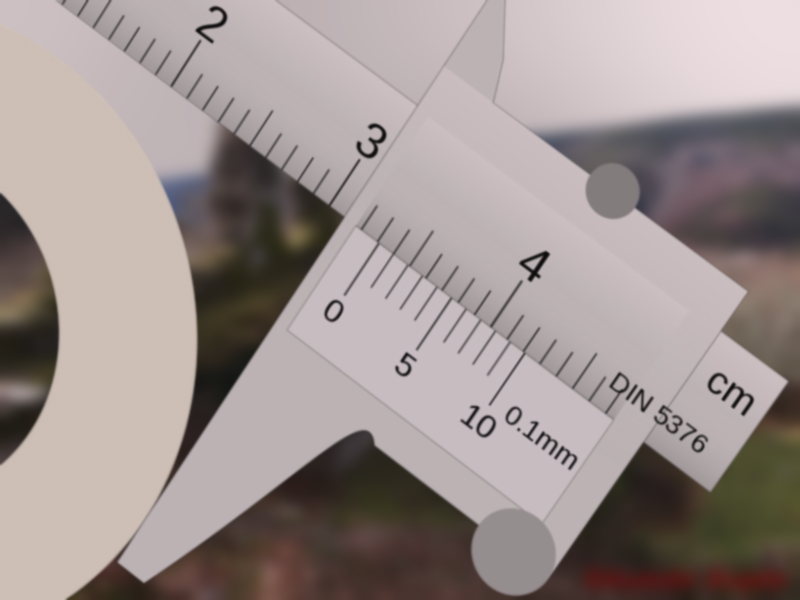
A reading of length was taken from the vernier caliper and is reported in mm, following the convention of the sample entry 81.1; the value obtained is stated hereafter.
33.1
